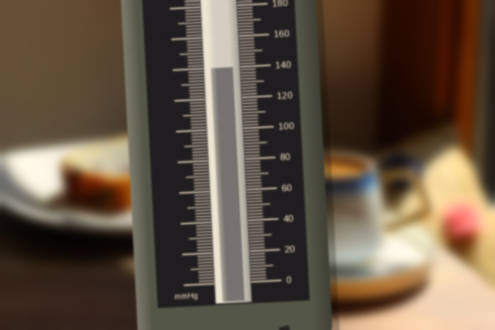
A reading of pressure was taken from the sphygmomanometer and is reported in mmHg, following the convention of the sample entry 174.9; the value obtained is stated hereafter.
140
